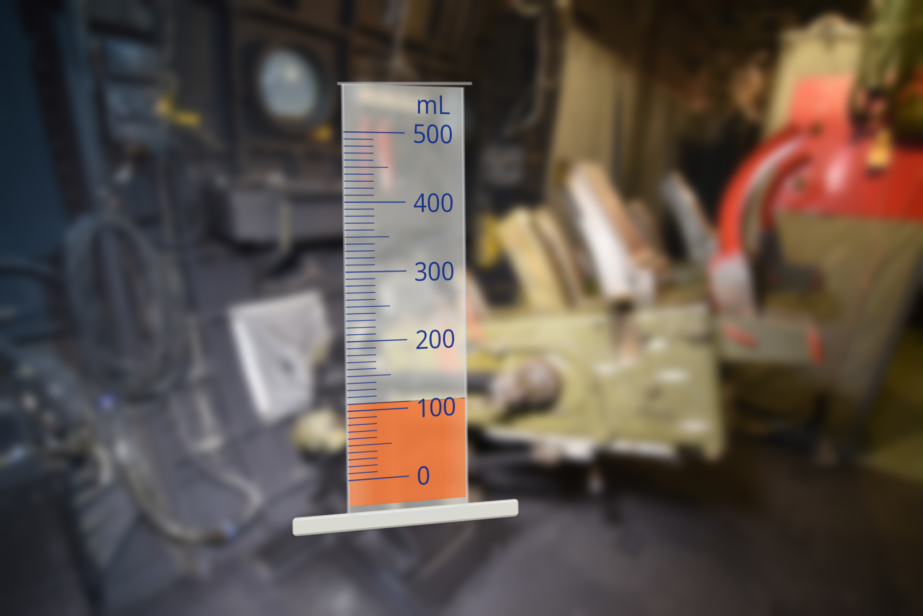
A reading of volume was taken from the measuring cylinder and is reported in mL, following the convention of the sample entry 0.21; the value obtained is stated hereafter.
110
